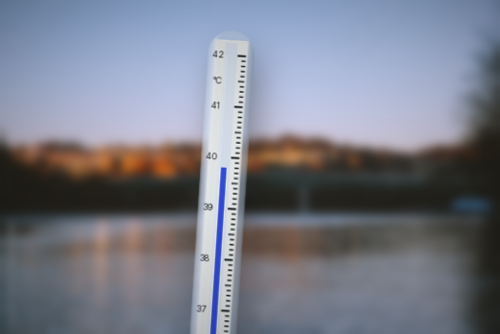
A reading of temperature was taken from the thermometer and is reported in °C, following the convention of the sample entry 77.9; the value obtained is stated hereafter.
39.8
